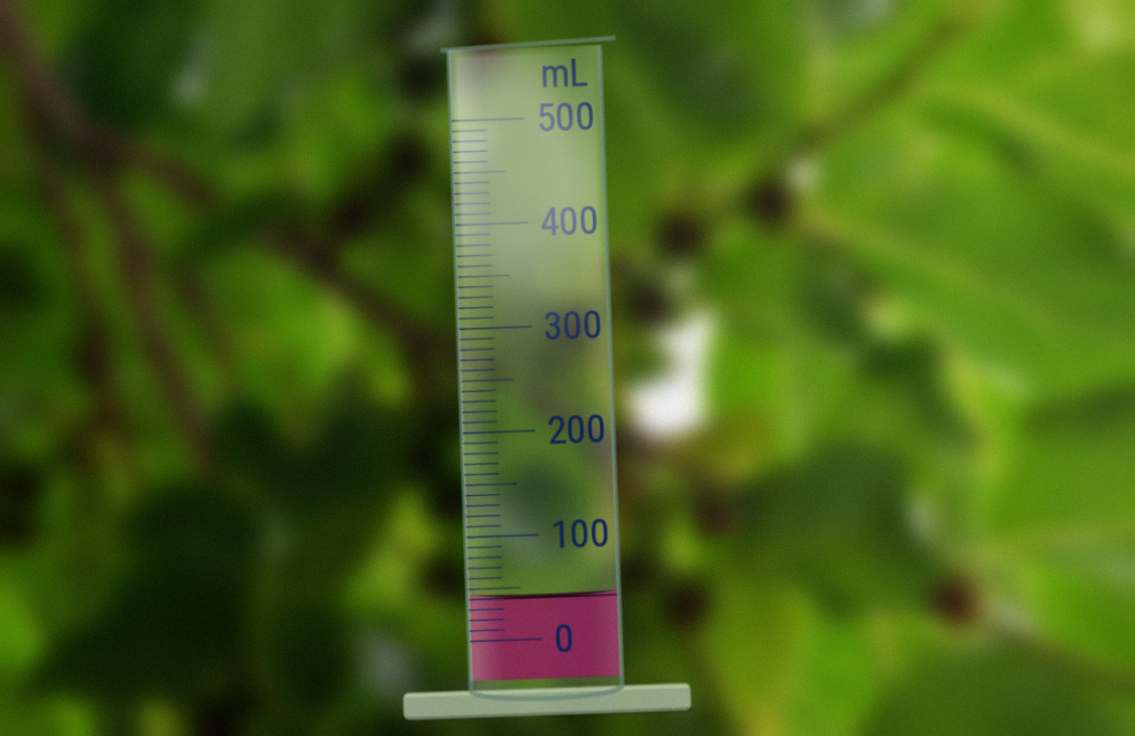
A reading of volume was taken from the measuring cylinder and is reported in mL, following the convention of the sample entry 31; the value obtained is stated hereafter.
40
